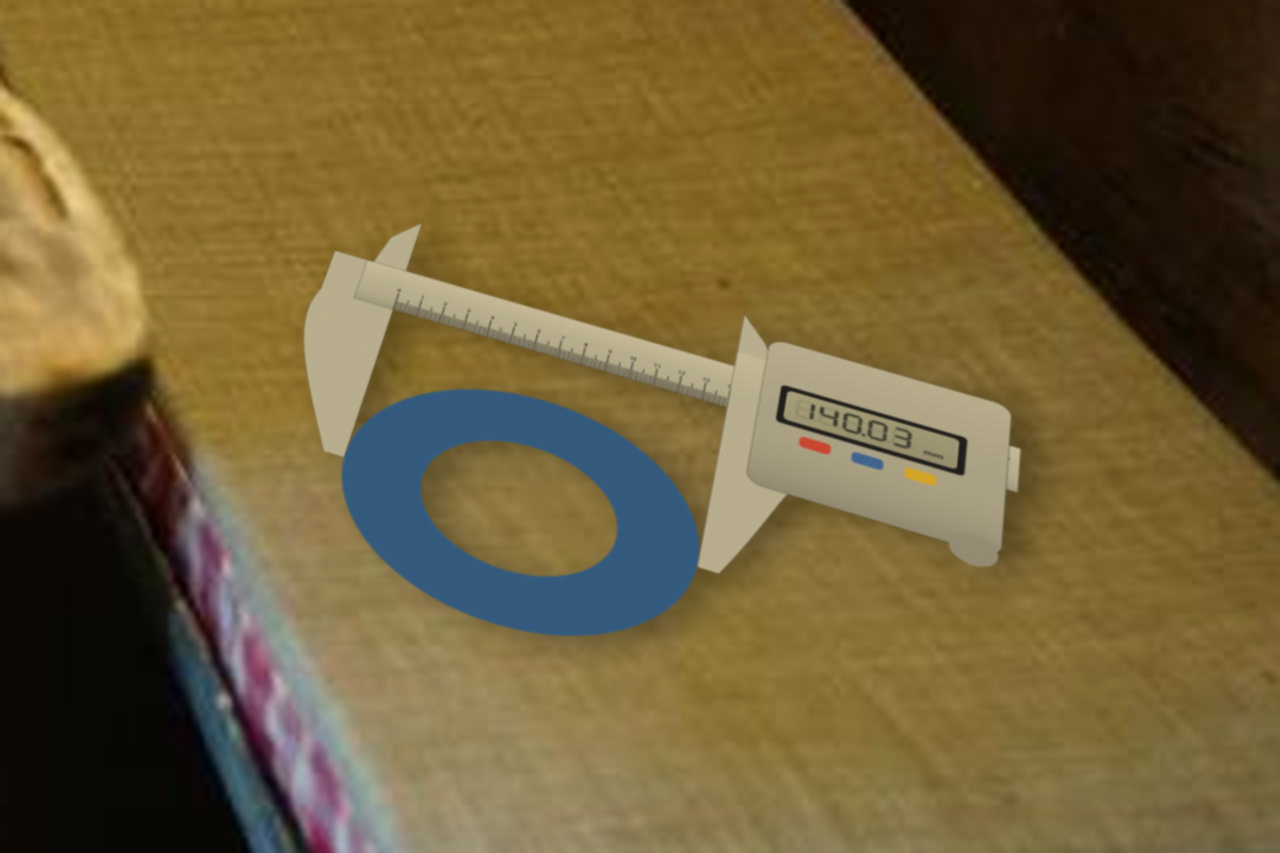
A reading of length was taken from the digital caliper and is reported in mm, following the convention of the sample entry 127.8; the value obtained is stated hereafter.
140.03
